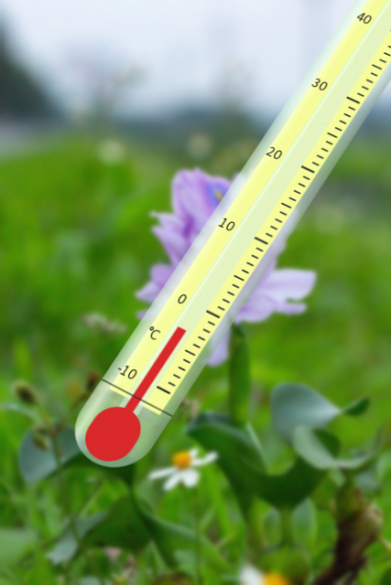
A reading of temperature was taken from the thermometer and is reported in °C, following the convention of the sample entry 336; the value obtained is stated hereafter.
-3
